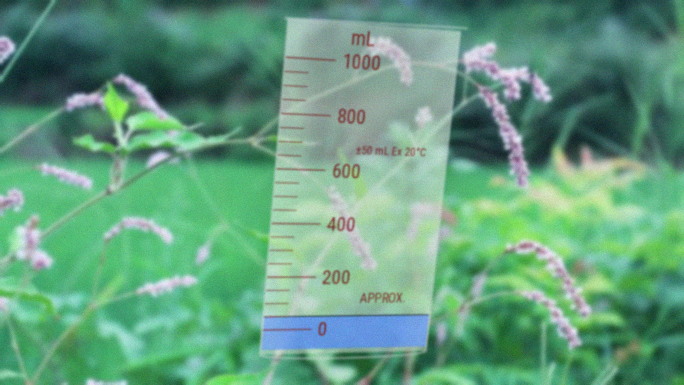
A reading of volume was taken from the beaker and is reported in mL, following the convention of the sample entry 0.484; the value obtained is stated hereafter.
50
